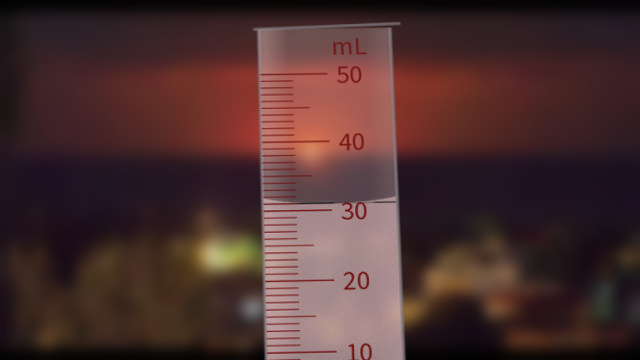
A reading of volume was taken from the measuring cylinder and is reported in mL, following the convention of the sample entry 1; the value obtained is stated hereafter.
31
